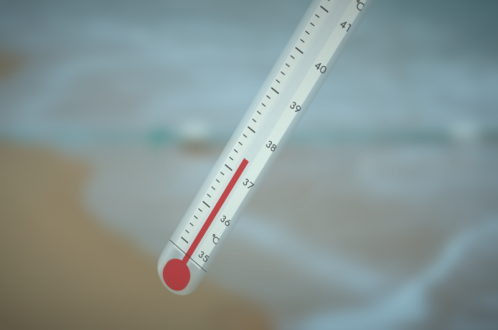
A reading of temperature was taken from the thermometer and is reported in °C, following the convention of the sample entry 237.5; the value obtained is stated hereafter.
37.4
